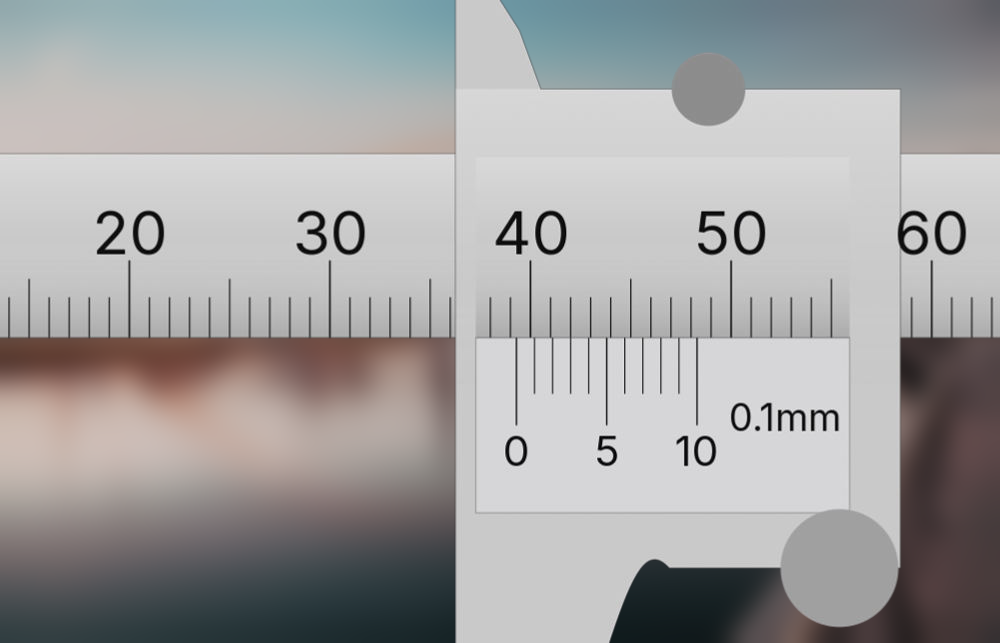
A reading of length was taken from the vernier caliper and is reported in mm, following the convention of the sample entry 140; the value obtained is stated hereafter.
39.3
